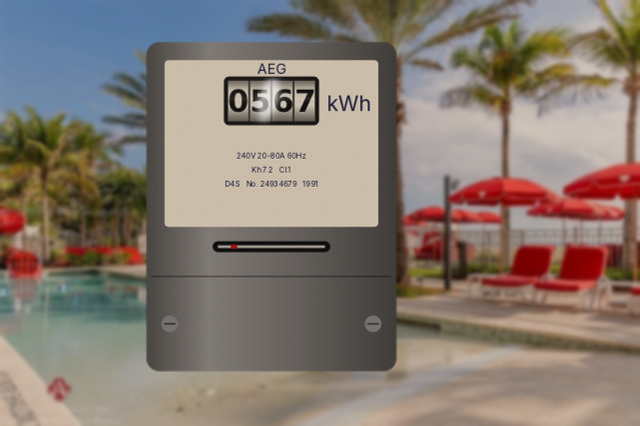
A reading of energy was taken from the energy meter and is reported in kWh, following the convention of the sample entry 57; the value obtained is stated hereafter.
567
